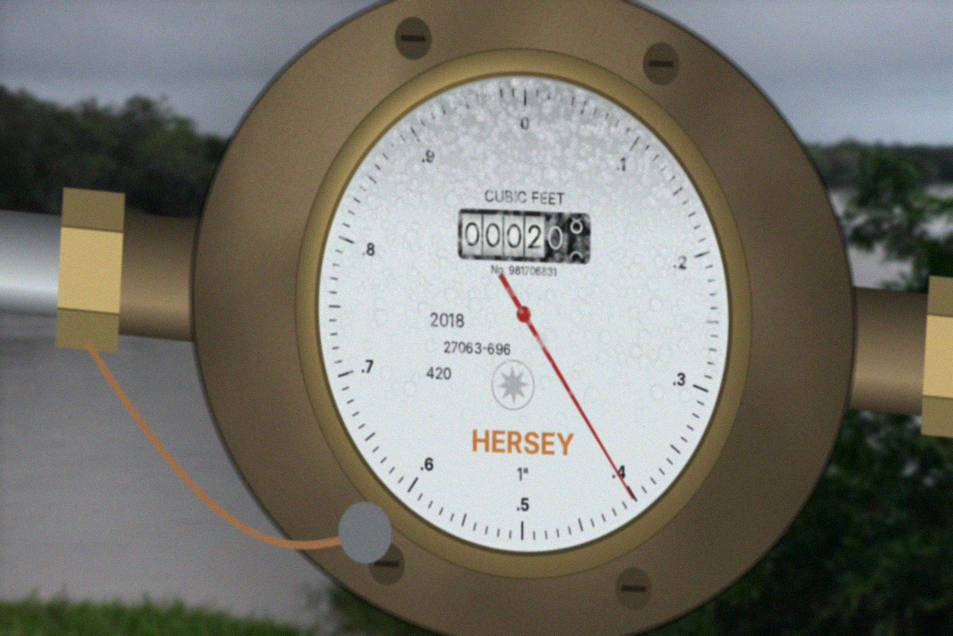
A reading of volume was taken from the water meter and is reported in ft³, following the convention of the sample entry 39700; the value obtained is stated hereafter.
208.40
